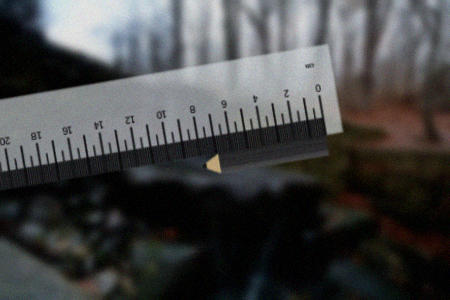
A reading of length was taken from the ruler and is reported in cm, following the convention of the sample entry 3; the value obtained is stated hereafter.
8
